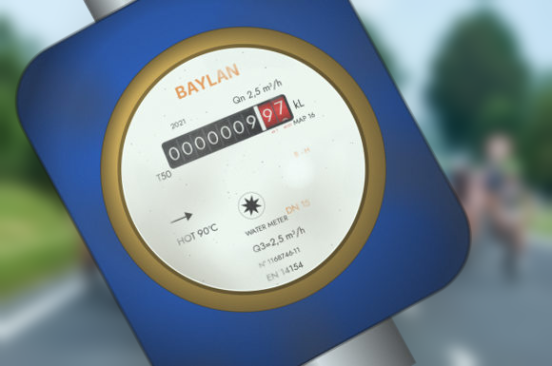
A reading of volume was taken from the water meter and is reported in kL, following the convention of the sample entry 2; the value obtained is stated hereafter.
9.97
